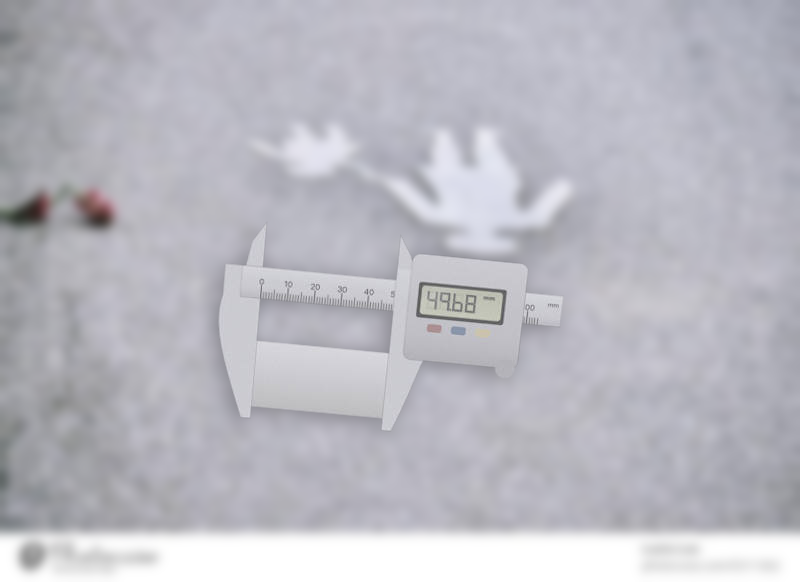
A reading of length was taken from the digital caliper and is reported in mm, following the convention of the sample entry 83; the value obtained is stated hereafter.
49.68
